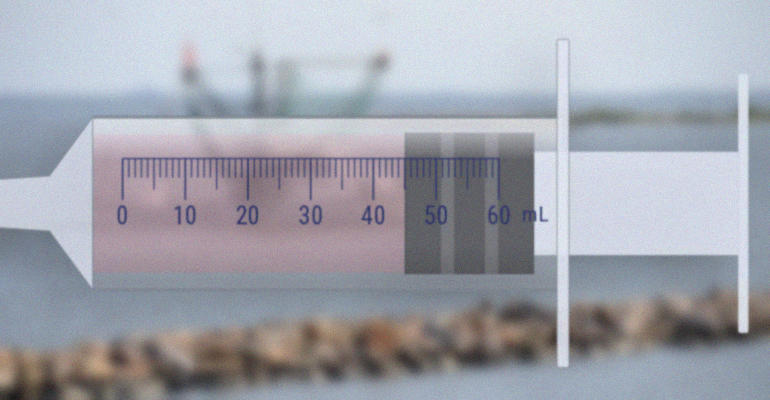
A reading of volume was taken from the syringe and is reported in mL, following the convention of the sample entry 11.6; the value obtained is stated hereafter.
45
